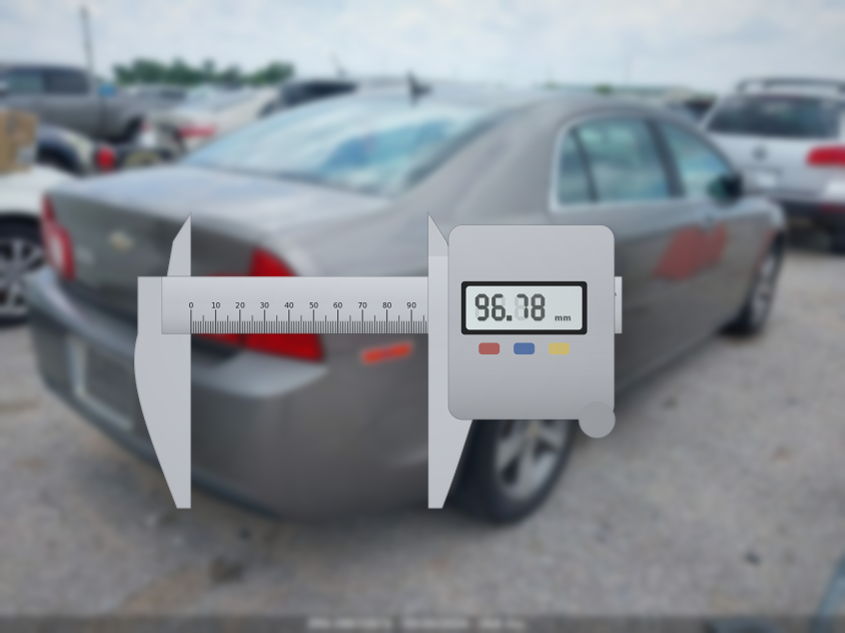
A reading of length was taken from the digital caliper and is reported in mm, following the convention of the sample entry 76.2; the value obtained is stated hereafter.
96.78
